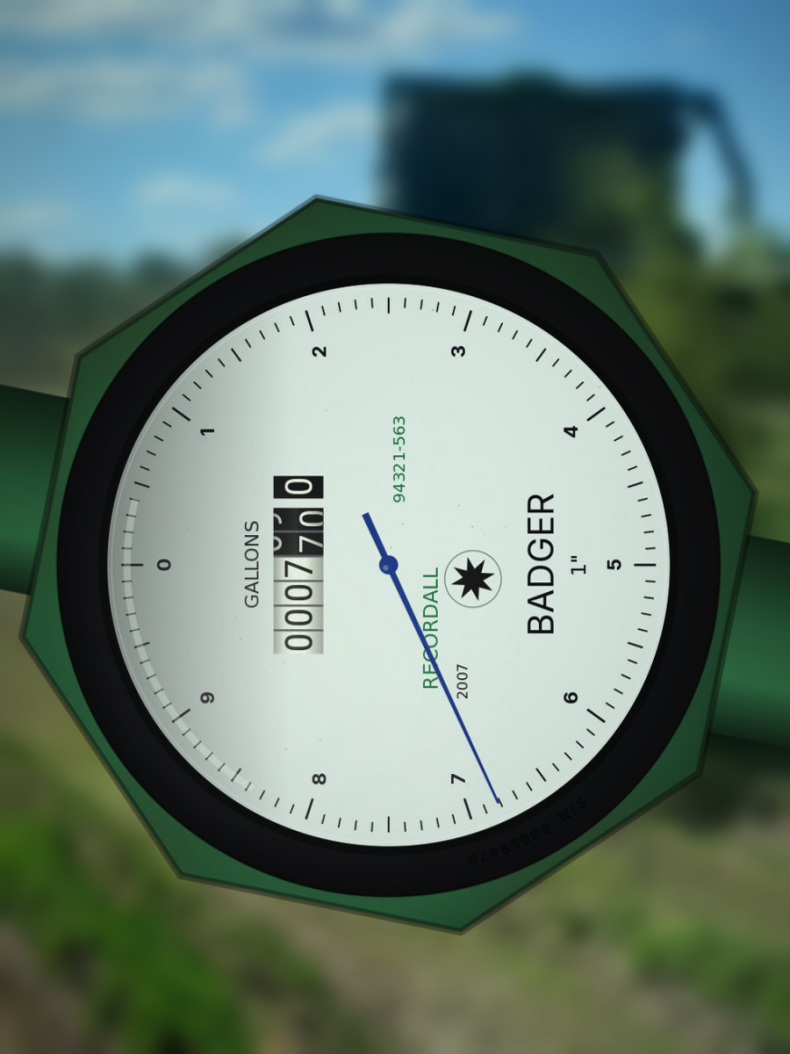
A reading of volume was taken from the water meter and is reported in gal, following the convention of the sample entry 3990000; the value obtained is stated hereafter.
7696.8
